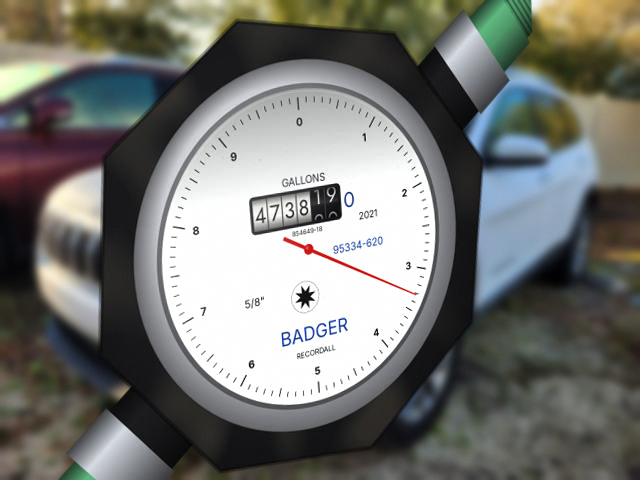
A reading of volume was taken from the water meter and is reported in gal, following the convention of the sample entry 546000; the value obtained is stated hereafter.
4738193.3
